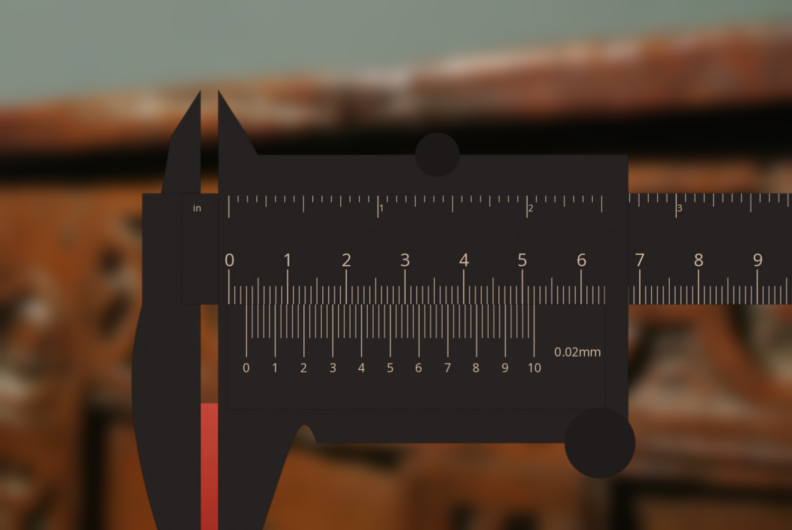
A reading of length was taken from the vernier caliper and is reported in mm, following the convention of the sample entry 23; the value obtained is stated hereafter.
3.0
